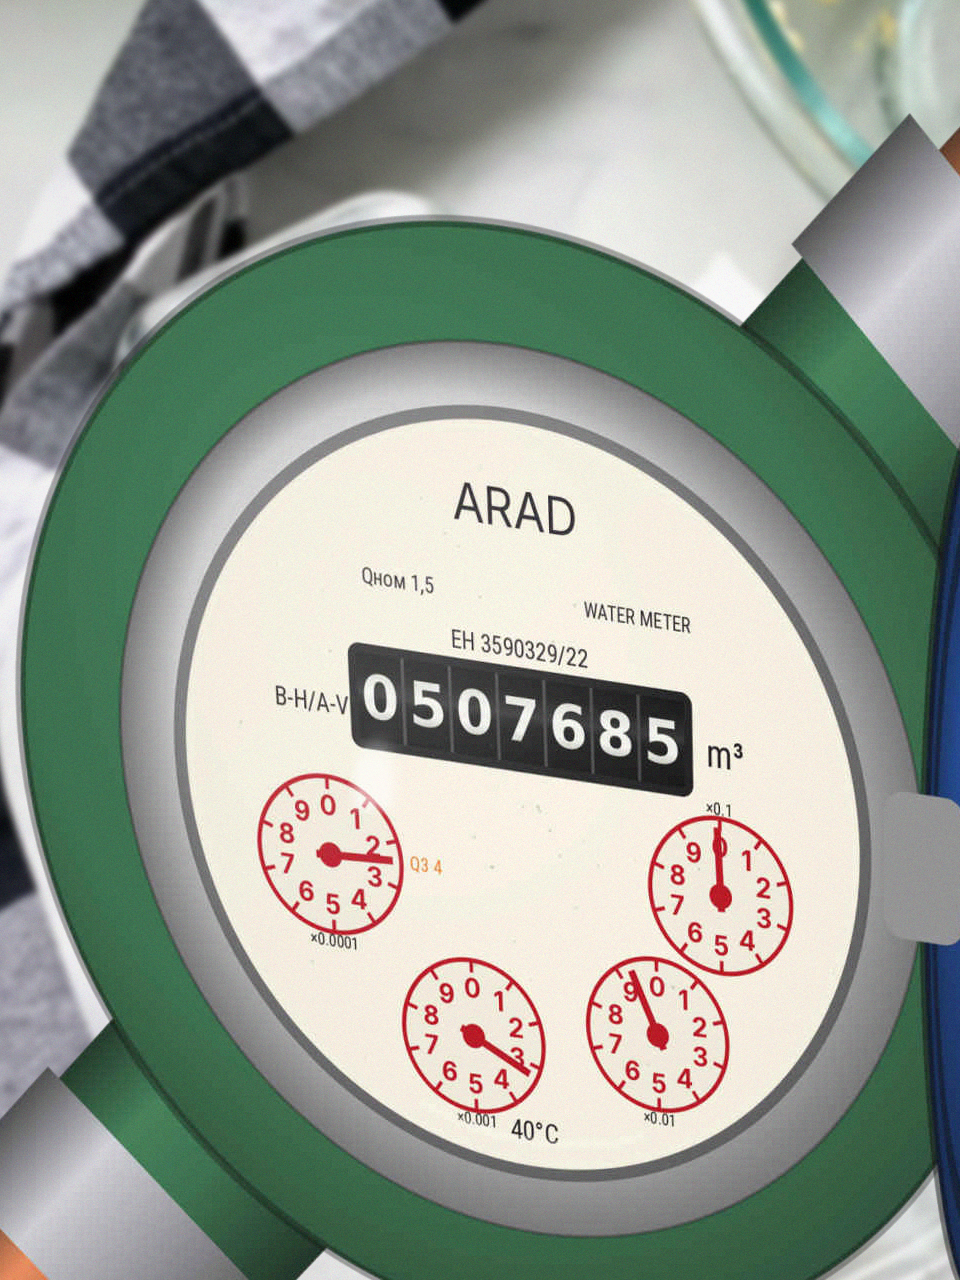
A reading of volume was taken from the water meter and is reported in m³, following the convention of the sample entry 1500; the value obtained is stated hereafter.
507684.9932
